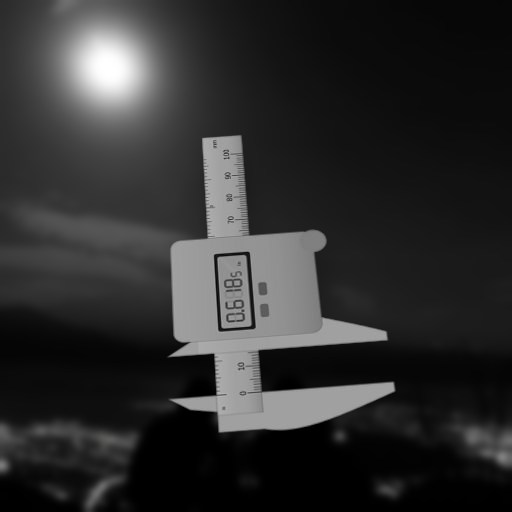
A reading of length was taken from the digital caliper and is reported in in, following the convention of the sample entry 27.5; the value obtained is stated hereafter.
0.6185
